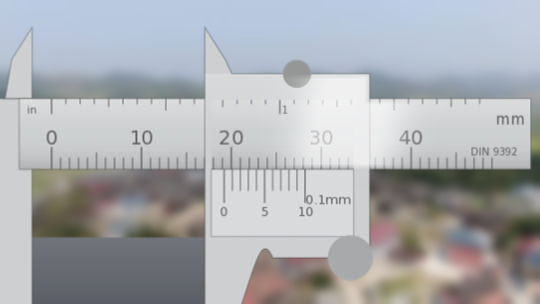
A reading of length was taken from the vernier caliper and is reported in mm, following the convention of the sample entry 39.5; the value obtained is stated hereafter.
19.2
